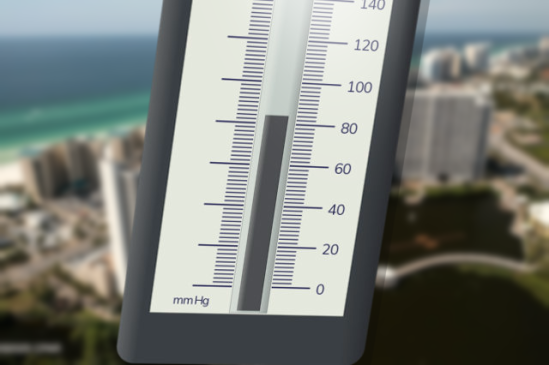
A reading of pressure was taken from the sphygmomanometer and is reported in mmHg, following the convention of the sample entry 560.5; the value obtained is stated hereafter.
84
